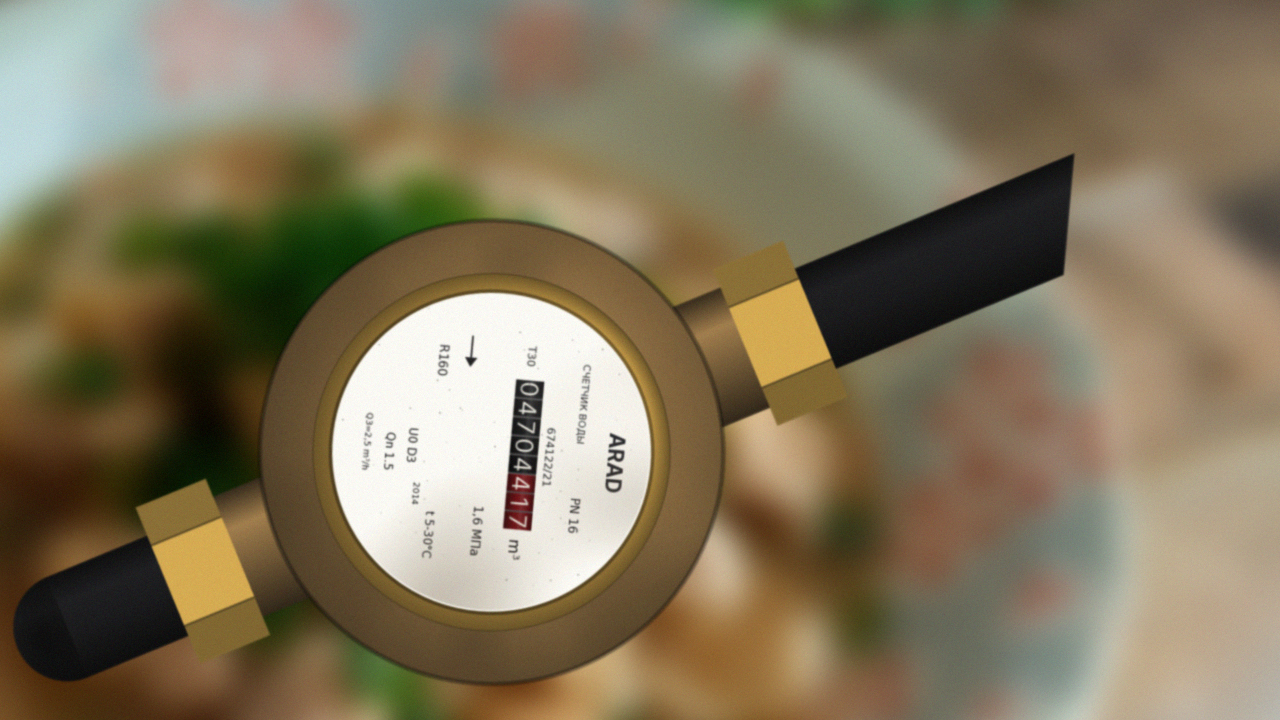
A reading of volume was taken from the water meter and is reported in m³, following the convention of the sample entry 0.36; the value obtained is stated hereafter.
4704.417
